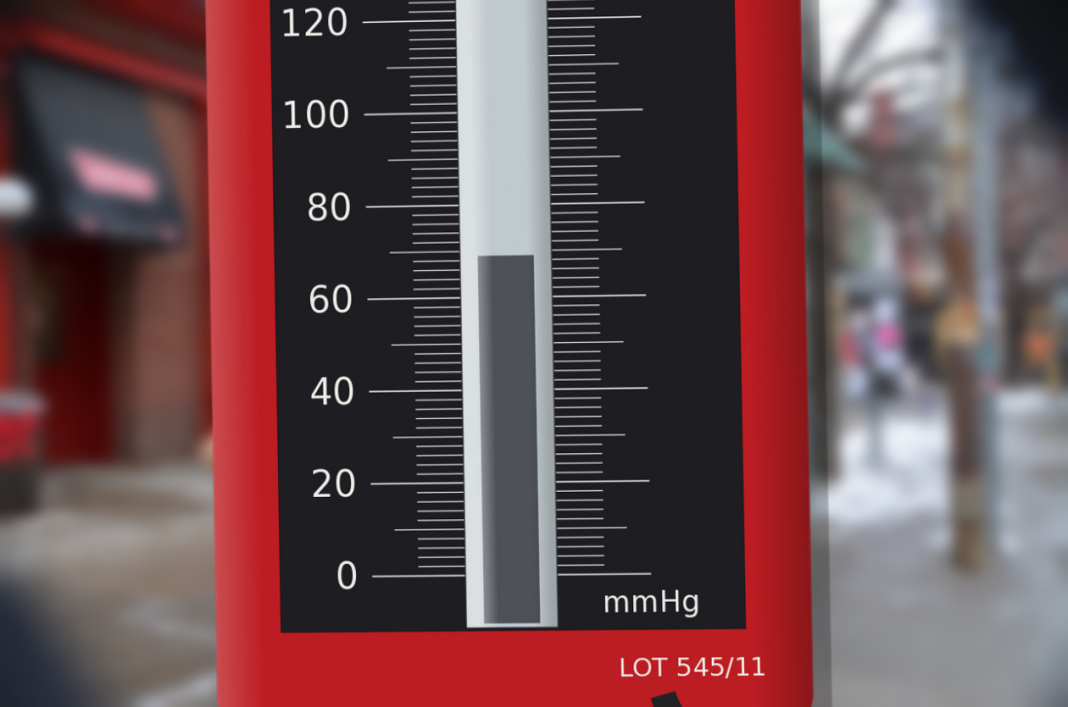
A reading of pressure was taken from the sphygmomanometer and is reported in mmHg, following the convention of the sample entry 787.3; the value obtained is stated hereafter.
69
